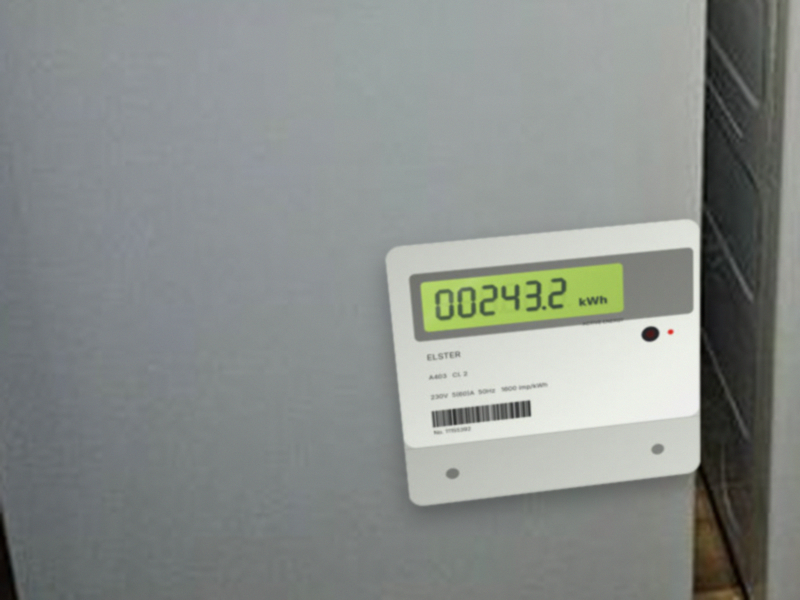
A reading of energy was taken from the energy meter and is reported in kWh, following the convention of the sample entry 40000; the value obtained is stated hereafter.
243.2
